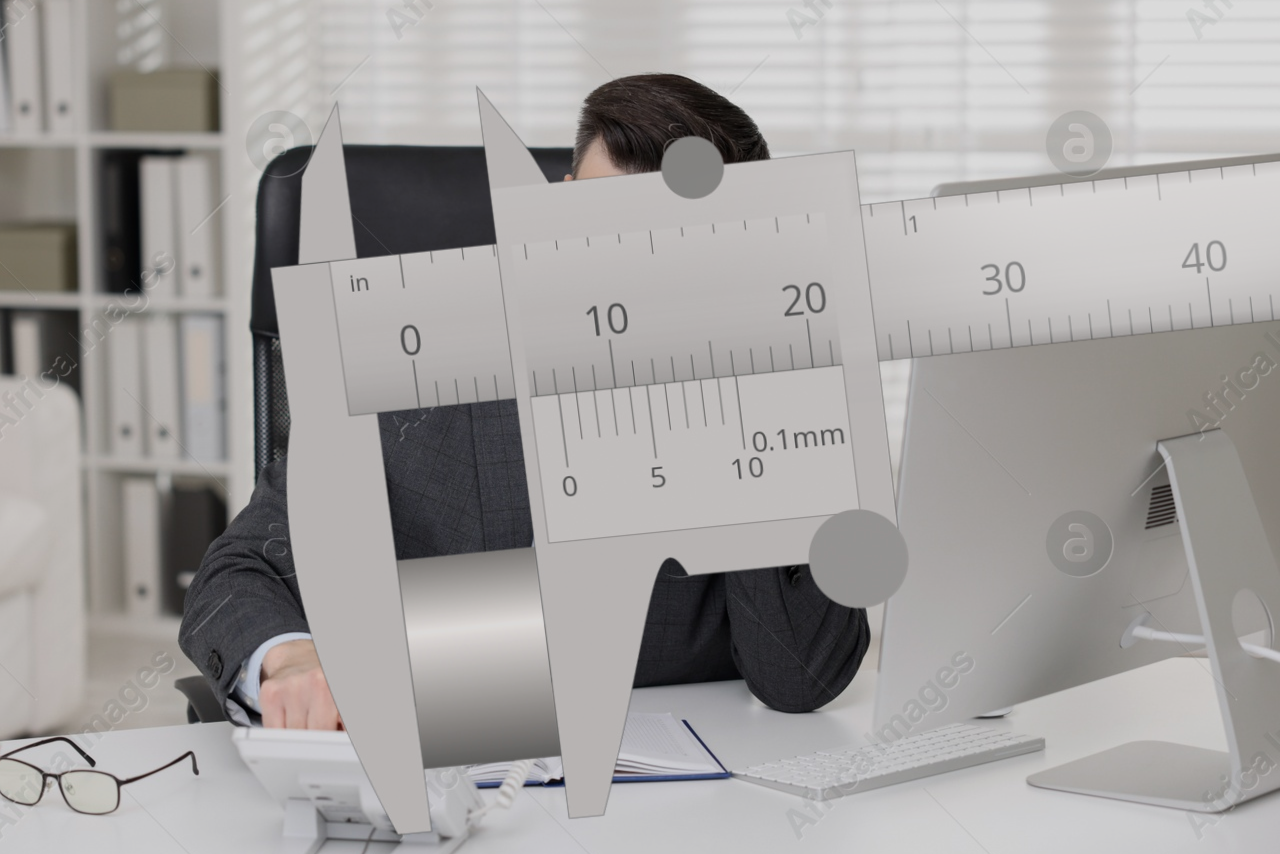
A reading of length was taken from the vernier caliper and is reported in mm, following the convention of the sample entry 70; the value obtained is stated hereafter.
7.1
